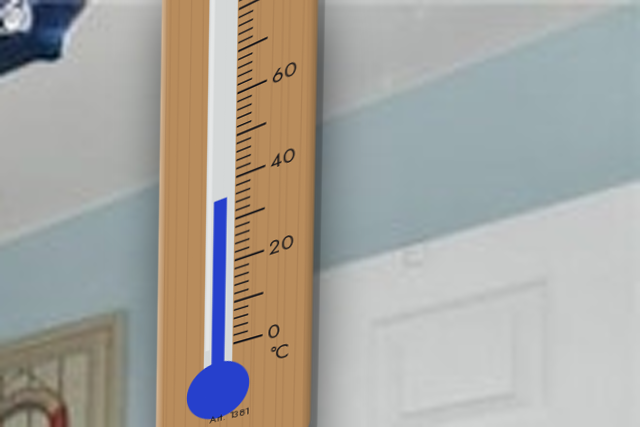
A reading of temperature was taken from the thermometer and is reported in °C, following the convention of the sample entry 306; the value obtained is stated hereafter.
36
